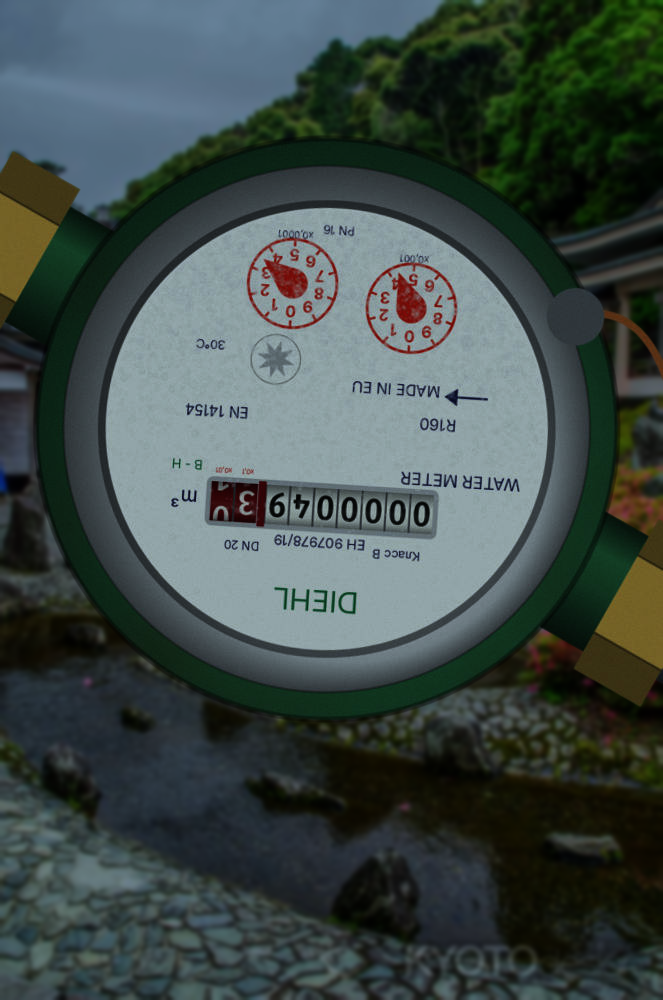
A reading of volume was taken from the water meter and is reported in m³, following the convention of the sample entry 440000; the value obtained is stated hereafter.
49.3043
